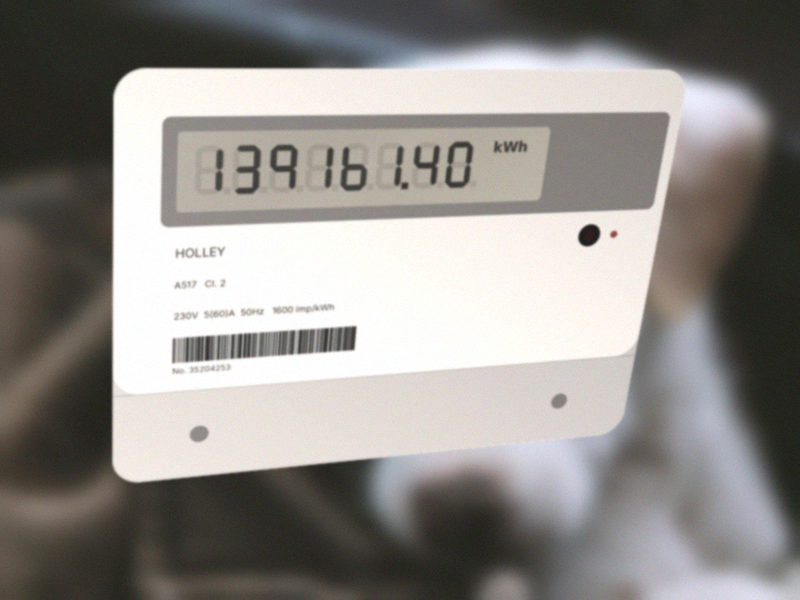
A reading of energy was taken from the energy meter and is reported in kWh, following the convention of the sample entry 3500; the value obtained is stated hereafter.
139161.40
